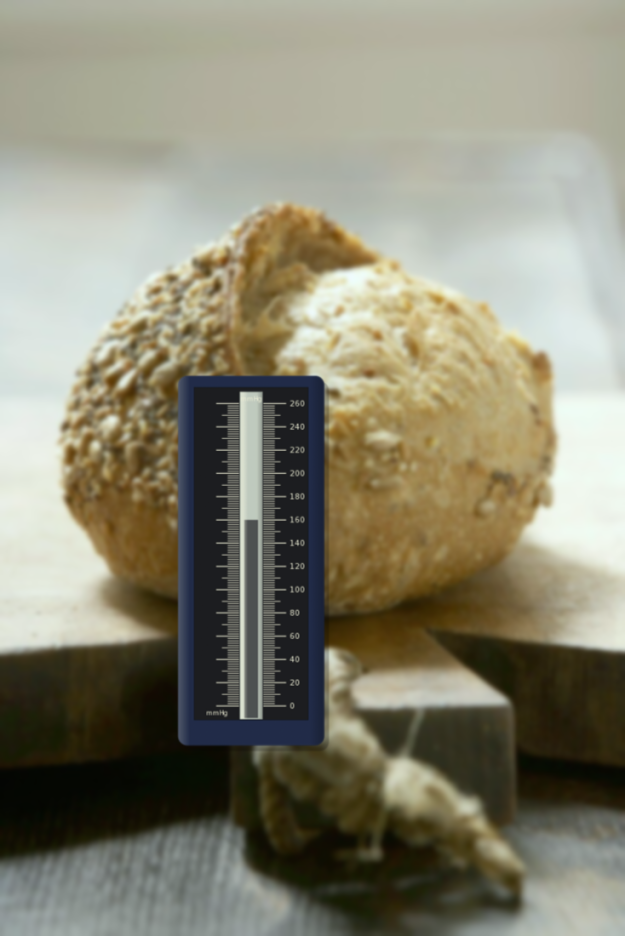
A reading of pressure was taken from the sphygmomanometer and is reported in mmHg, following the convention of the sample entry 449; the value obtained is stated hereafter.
160
